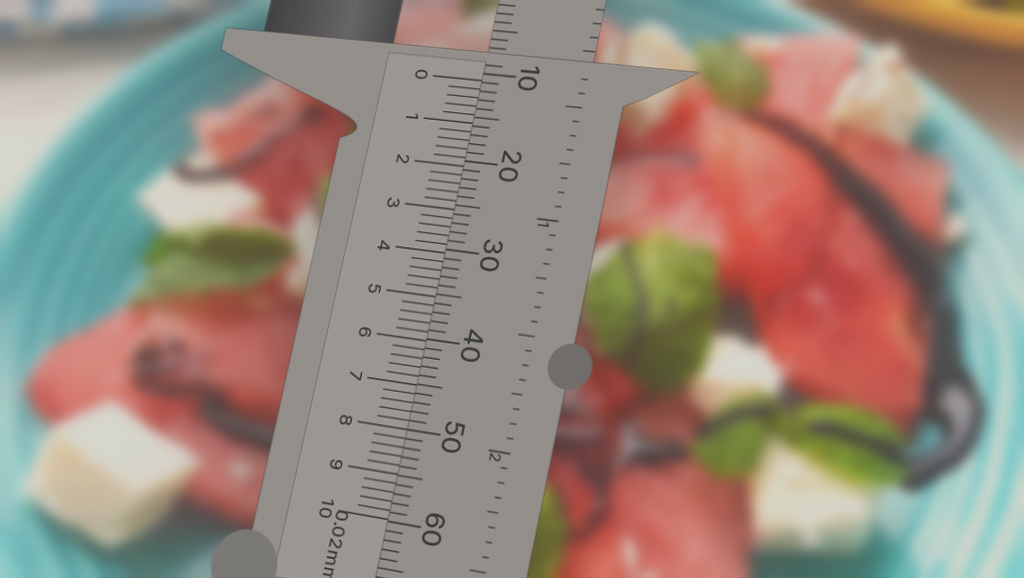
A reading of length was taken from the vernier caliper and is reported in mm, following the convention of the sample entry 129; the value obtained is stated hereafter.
10.8
